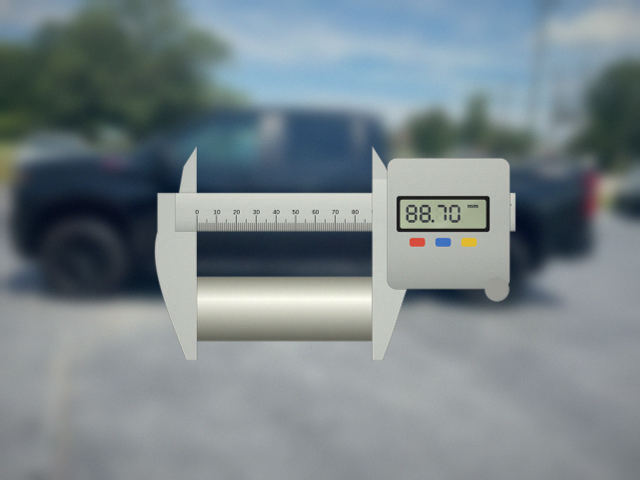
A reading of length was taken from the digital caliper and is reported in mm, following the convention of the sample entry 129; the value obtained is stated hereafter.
88.70
